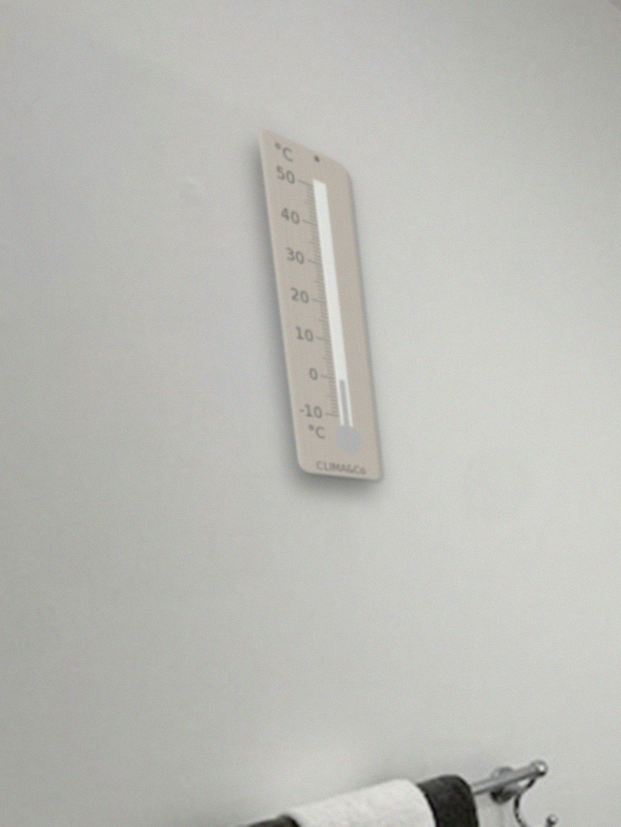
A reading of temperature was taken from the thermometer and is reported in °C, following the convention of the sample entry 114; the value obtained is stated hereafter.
0
